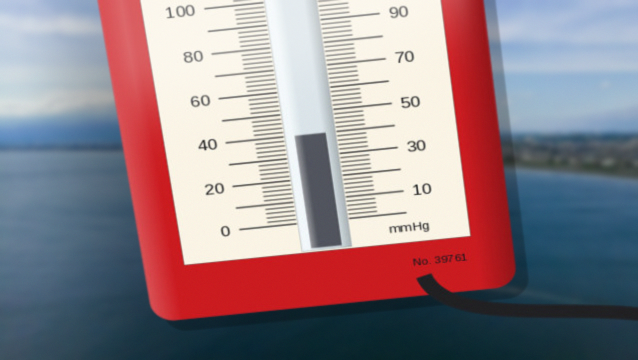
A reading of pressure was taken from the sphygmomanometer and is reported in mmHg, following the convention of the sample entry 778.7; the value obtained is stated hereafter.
40
